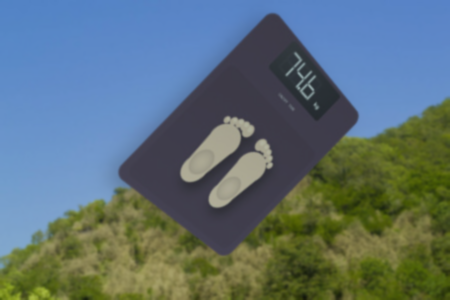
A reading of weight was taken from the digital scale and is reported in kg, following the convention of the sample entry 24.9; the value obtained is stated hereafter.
74.6
